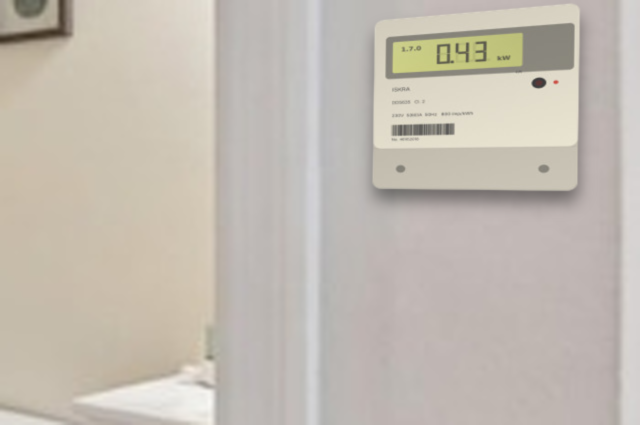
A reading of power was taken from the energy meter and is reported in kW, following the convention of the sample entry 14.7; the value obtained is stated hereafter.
0.43
